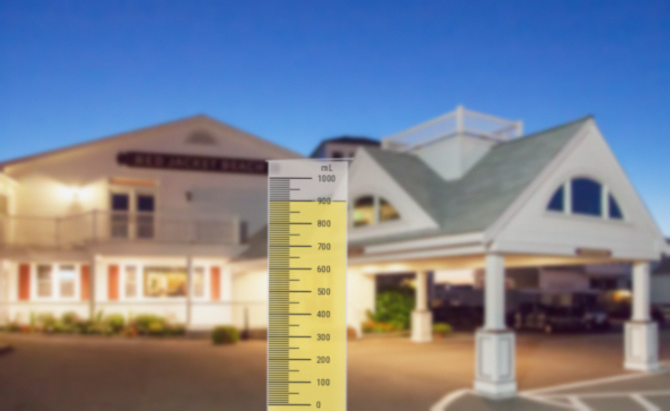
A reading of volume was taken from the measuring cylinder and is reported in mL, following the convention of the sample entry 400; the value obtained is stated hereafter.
900
